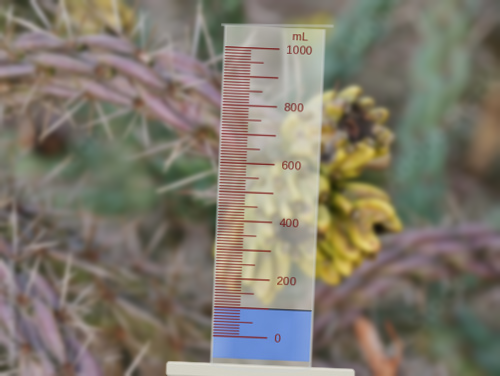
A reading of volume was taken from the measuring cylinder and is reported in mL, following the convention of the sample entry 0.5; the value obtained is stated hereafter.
100
